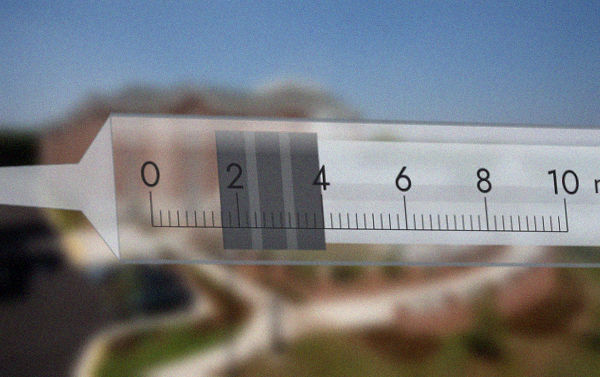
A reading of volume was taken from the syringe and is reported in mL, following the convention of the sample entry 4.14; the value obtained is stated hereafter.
1.6
